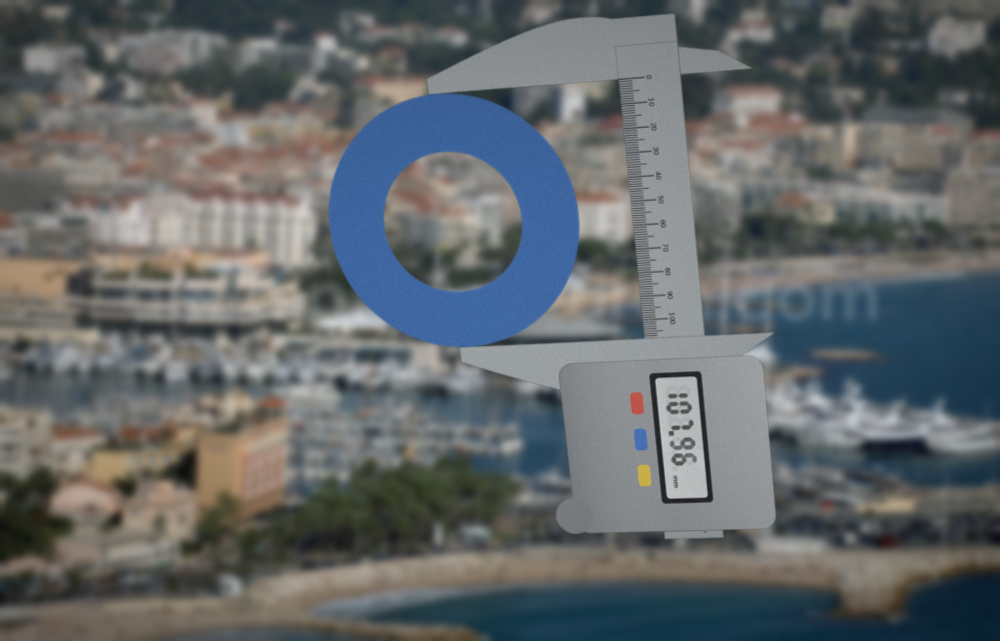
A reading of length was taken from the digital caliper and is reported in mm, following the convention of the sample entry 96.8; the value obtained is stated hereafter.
107.96
